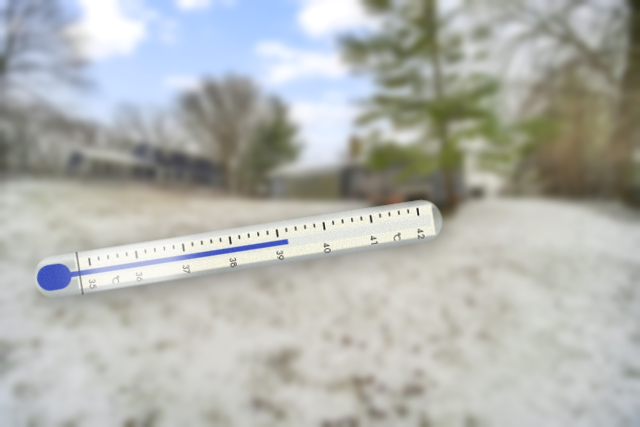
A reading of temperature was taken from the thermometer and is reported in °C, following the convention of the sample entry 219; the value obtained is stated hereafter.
39.2
